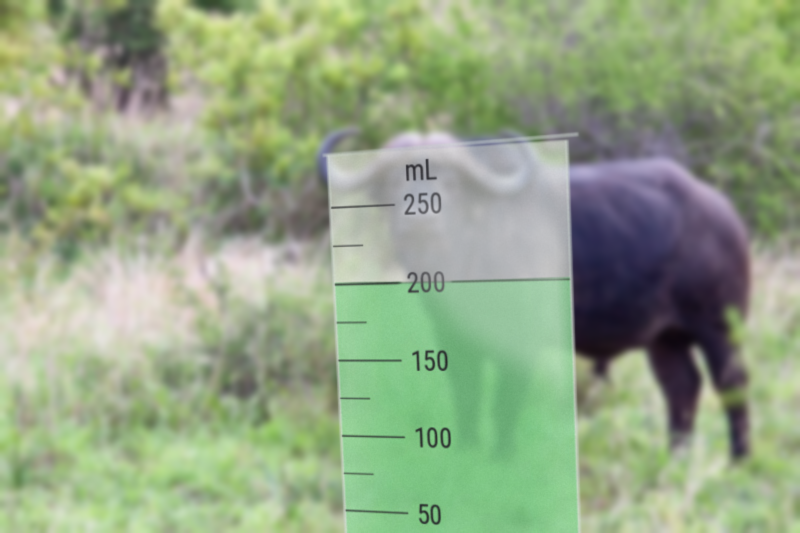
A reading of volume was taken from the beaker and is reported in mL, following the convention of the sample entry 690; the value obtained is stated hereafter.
200
